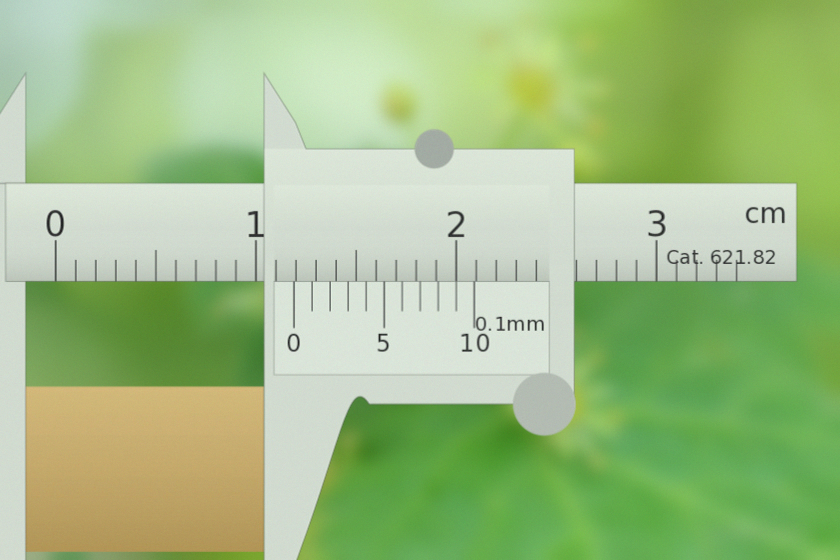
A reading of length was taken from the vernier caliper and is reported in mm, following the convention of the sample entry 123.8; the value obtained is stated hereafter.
11.9
